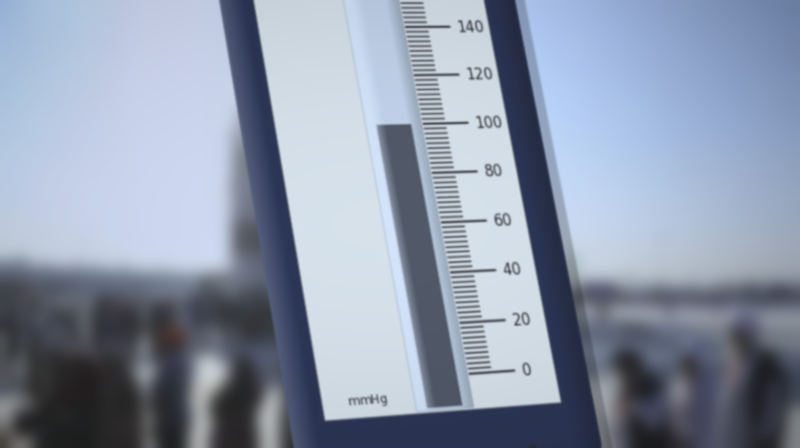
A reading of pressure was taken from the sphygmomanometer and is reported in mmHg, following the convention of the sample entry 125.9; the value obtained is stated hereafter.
100
